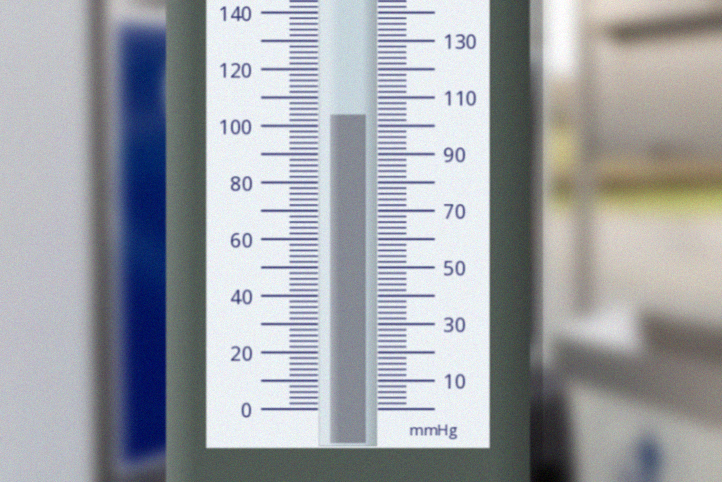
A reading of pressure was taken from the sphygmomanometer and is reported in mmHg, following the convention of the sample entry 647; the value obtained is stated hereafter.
104
